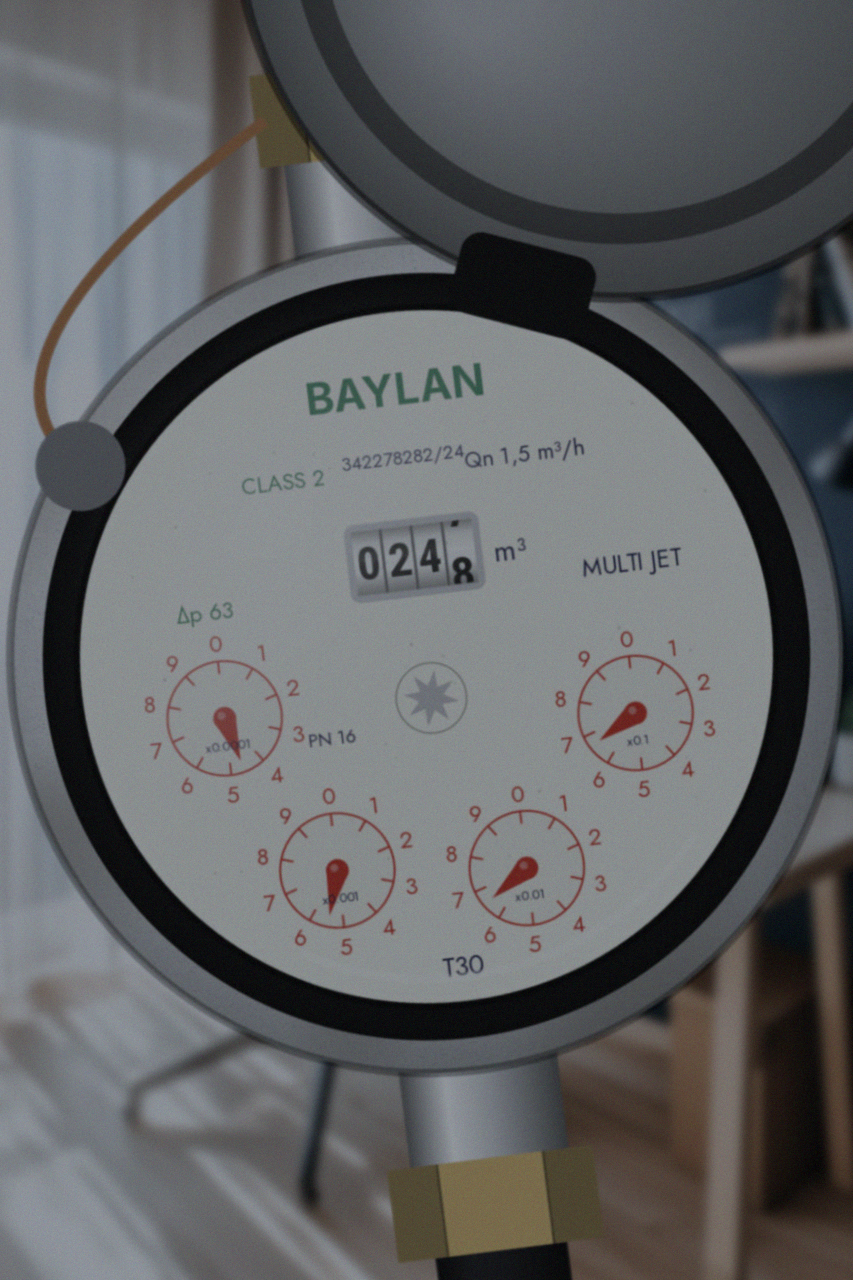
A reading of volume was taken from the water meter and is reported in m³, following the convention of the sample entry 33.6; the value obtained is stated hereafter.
247.6654
